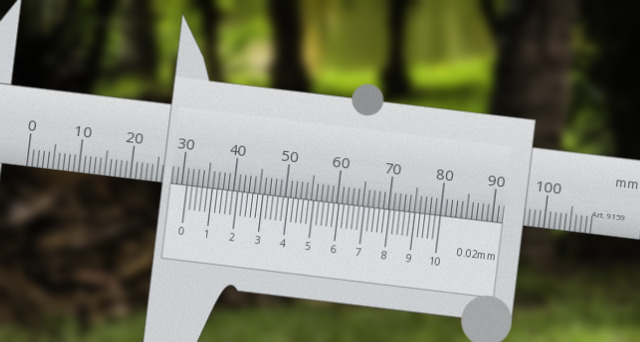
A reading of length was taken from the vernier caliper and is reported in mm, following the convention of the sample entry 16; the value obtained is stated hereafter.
31.0
